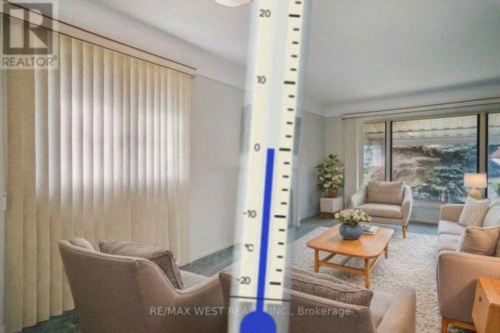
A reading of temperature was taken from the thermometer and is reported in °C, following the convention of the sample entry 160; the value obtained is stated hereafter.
0
